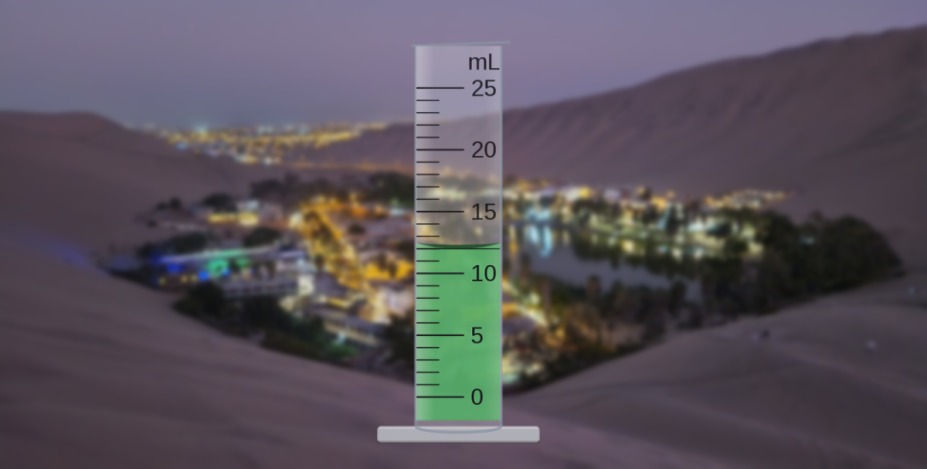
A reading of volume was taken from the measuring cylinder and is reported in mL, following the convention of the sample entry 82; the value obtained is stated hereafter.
12
